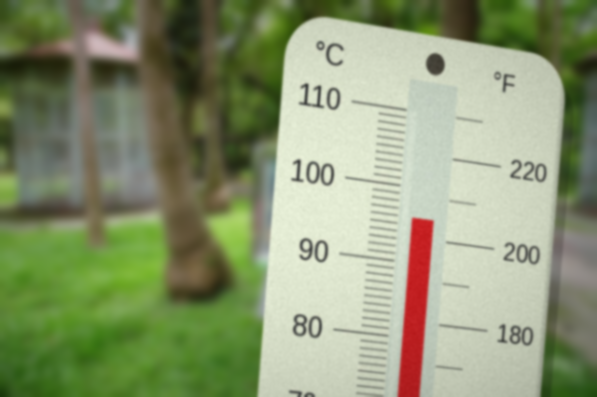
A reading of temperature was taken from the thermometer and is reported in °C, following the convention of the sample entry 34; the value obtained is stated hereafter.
96
